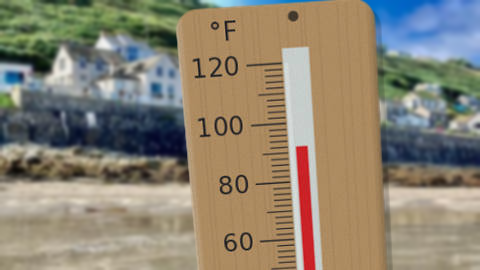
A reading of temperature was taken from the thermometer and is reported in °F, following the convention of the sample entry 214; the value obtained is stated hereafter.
92
